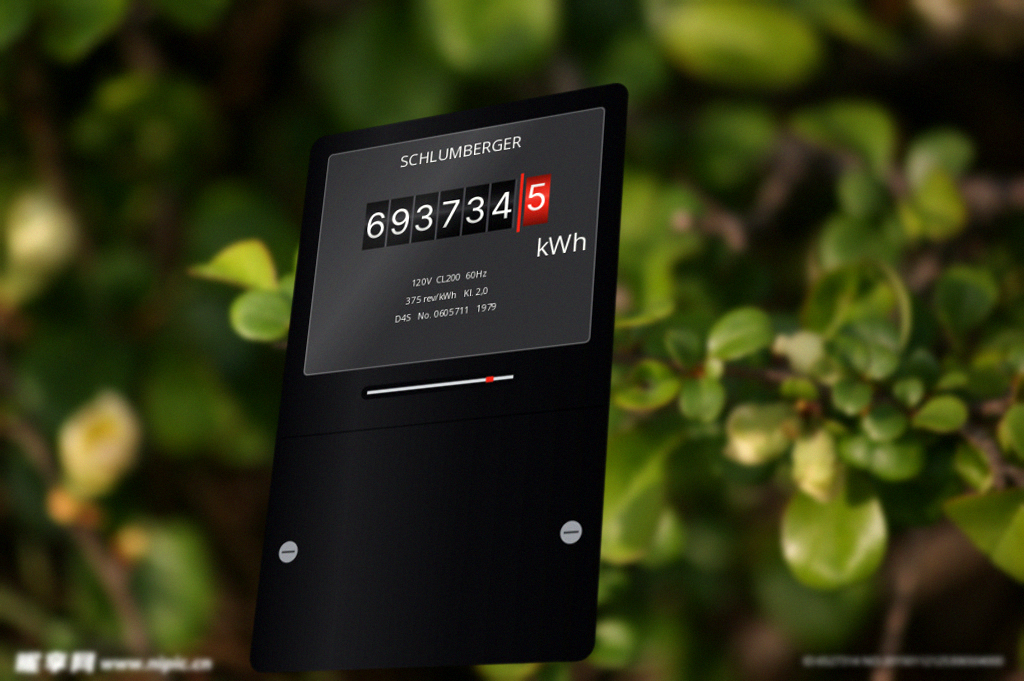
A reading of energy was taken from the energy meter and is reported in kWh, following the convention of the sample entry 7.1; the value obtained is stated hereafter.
693734.5
